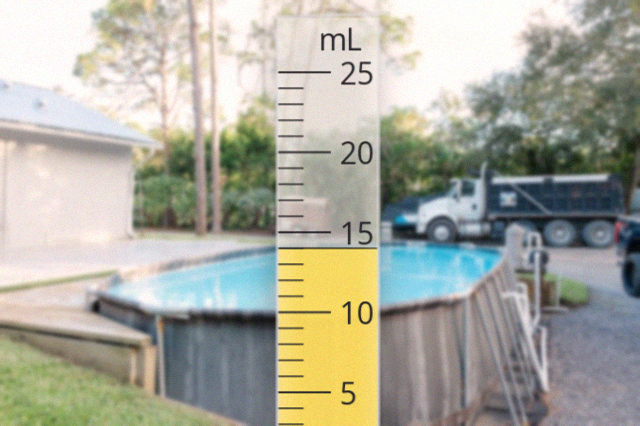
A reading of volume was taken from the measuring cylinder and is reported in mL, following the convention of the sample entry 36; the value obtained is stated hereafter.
14
